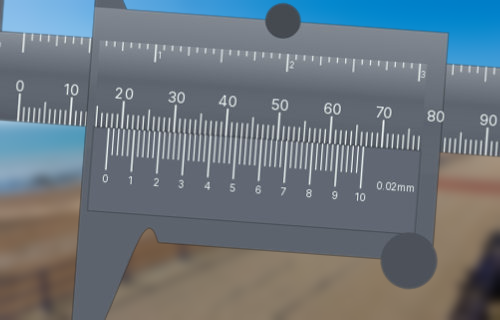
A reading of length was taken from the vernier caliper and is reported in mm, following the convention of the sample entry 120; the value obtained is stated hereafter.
17.5
